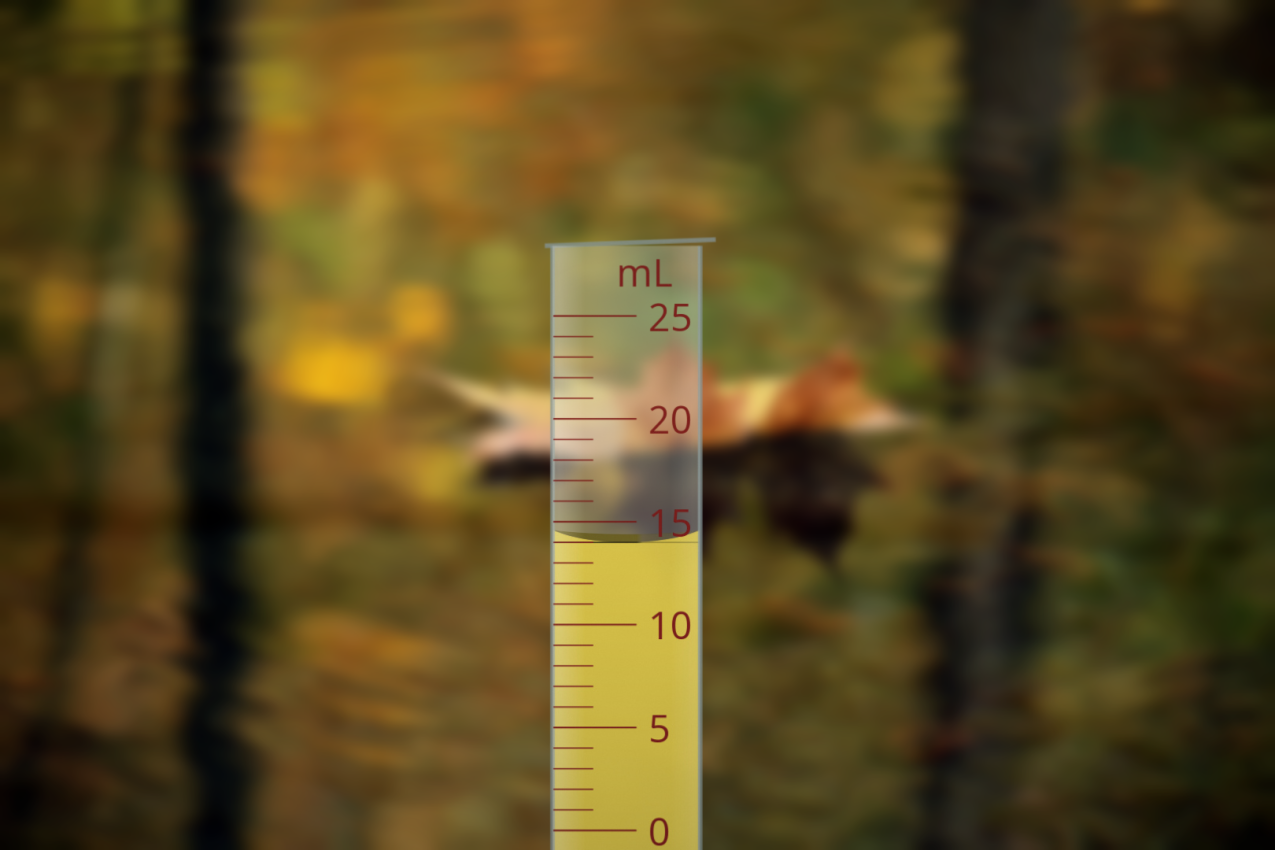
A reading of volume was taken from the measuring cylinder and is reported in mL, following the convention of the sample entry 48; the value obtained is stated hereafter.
14
